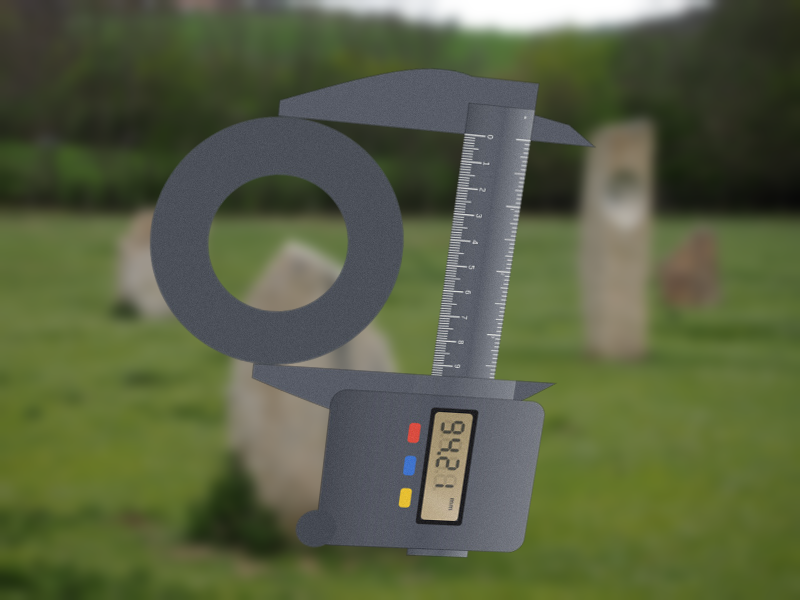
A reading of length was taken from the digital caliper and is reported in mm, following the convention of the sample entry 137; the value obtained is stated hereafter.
94.21
